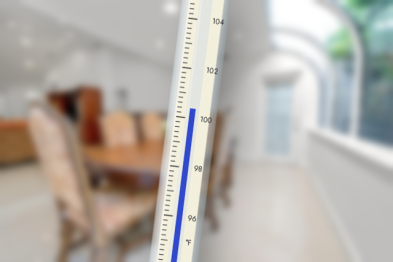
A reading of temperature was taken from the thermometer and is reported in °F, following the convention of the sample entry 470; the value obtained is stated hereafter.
100.4
